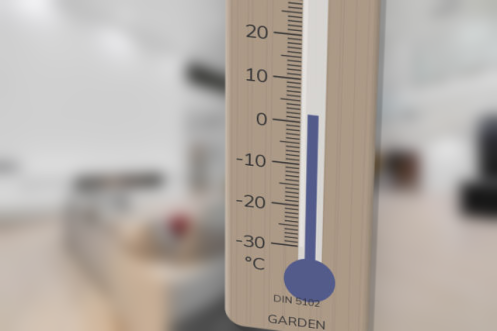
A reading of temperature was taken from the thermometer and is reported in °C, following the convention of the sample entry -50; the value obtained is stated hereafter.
2
